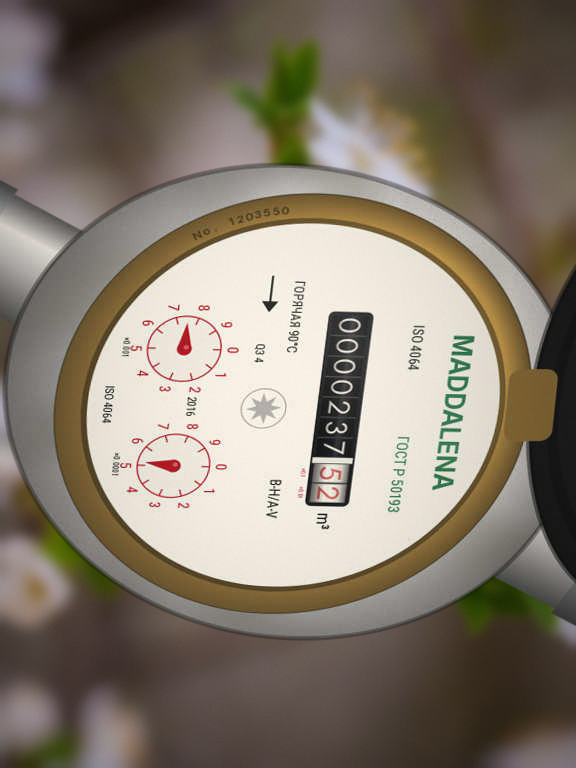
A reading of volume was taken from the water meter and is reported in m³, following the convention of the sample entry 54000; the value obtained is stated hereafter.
237.5275
